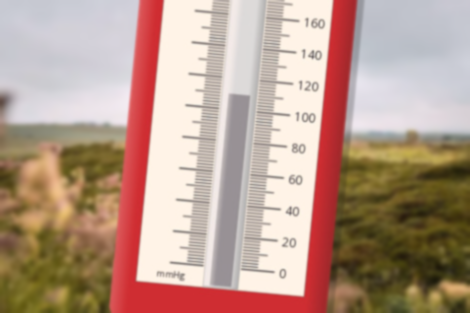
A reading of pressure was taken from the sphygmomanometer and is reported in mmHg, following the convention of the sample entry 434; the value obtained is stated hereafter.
110
